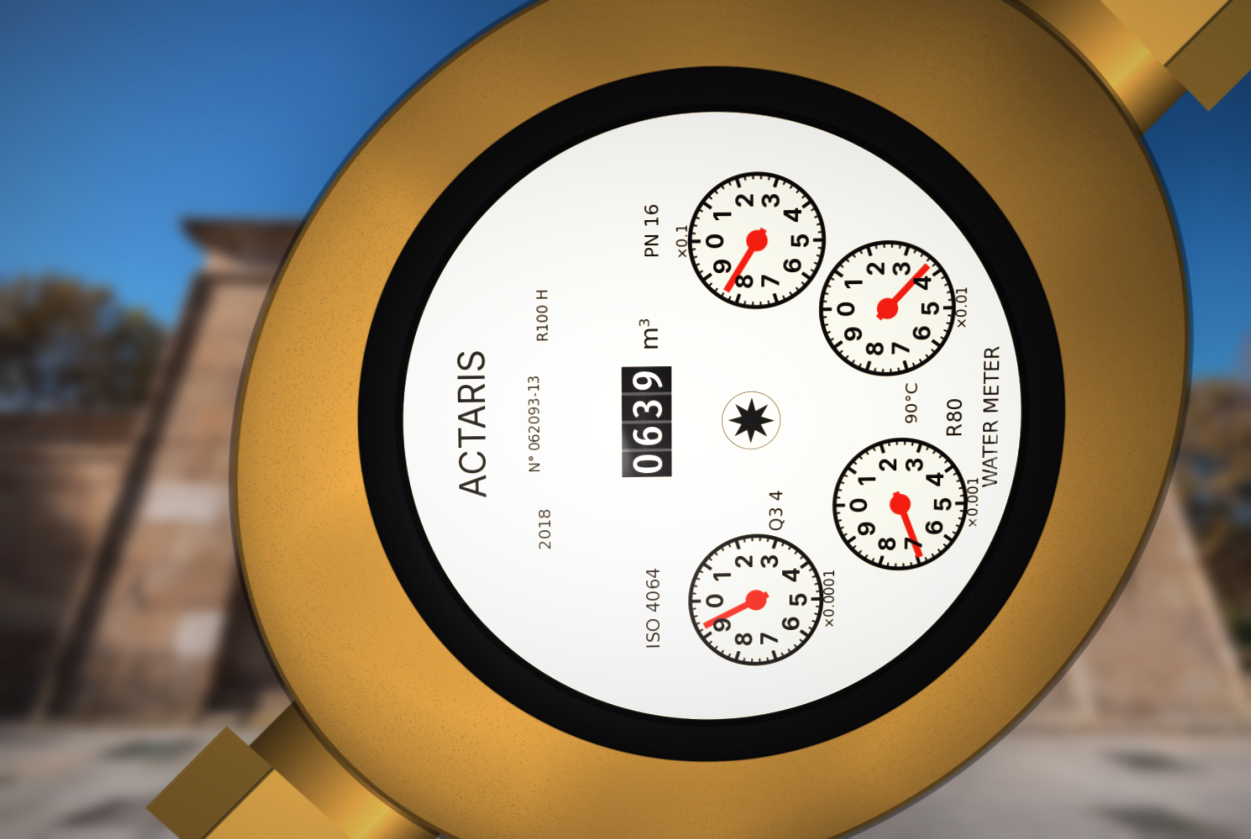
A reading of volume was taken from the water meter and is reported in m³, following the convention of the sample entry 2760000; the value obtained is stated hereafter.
639.8369
